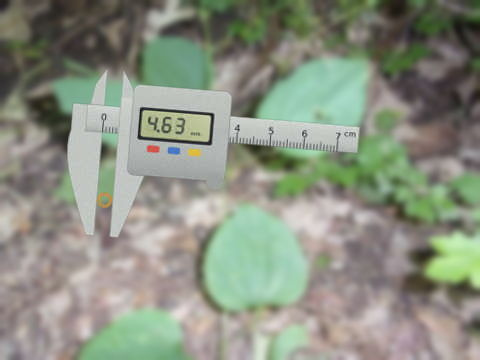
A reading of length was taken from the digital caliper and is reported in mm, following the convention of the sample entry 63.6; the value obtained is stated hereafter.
4.63
